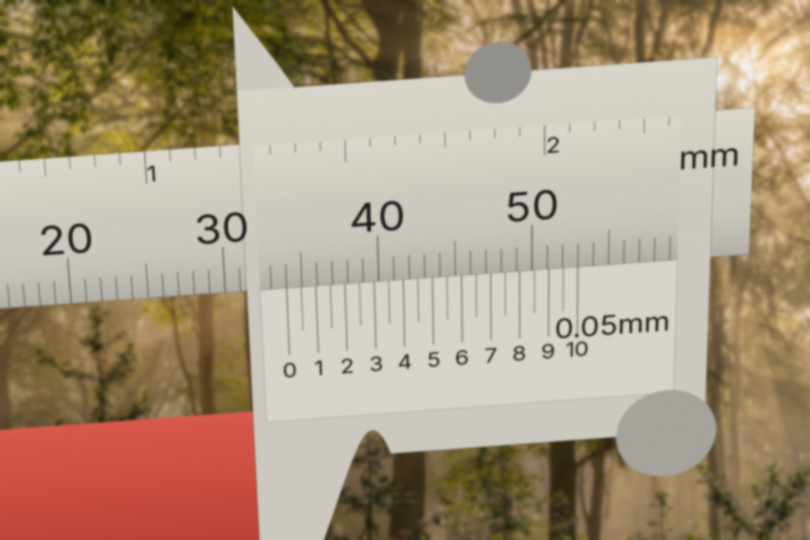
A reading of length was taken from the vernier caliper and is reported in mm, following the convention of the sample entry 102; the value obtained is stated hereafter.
34.0
